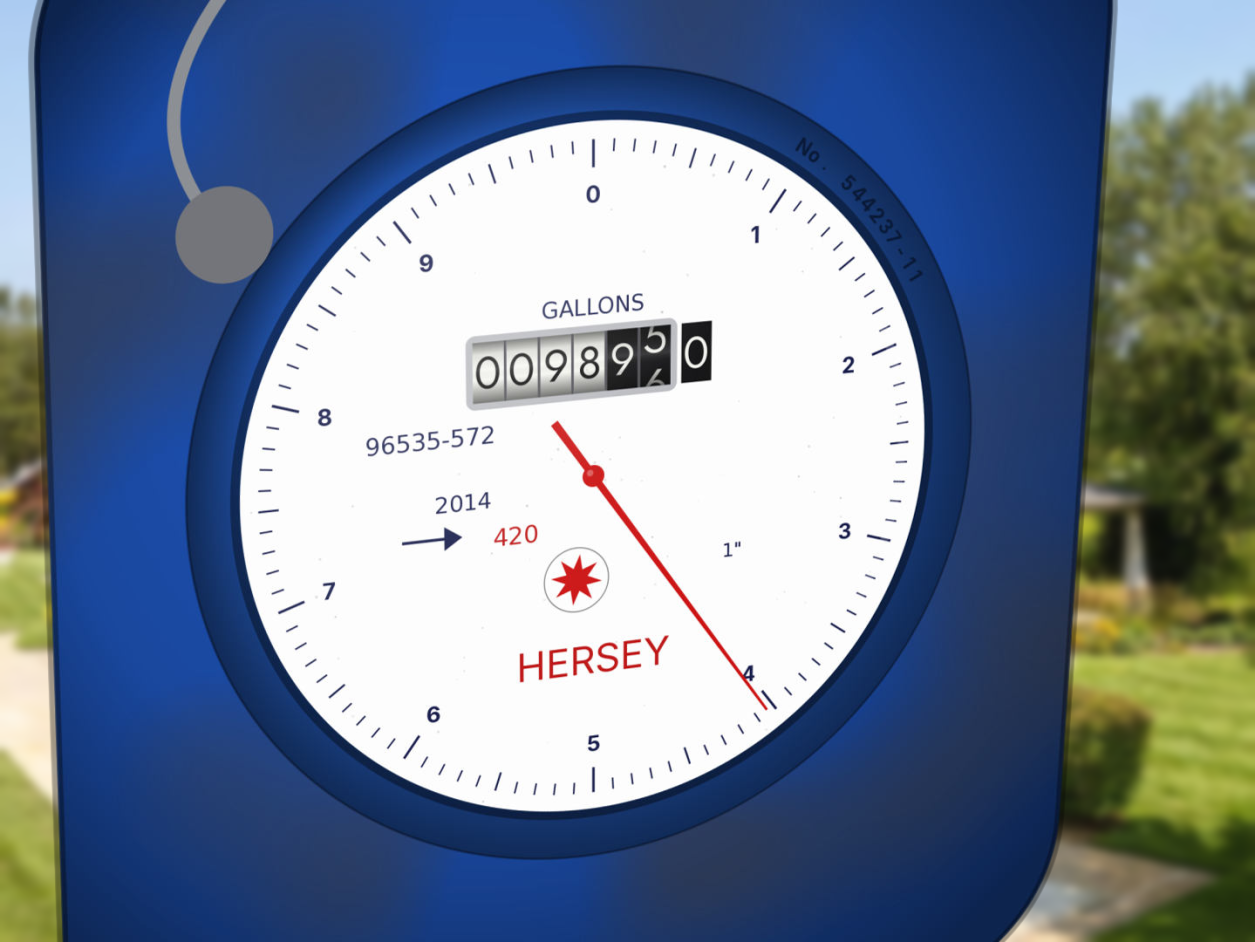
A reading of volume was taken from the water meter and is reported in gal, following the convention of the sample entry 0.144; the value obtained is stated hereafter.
98954.0
